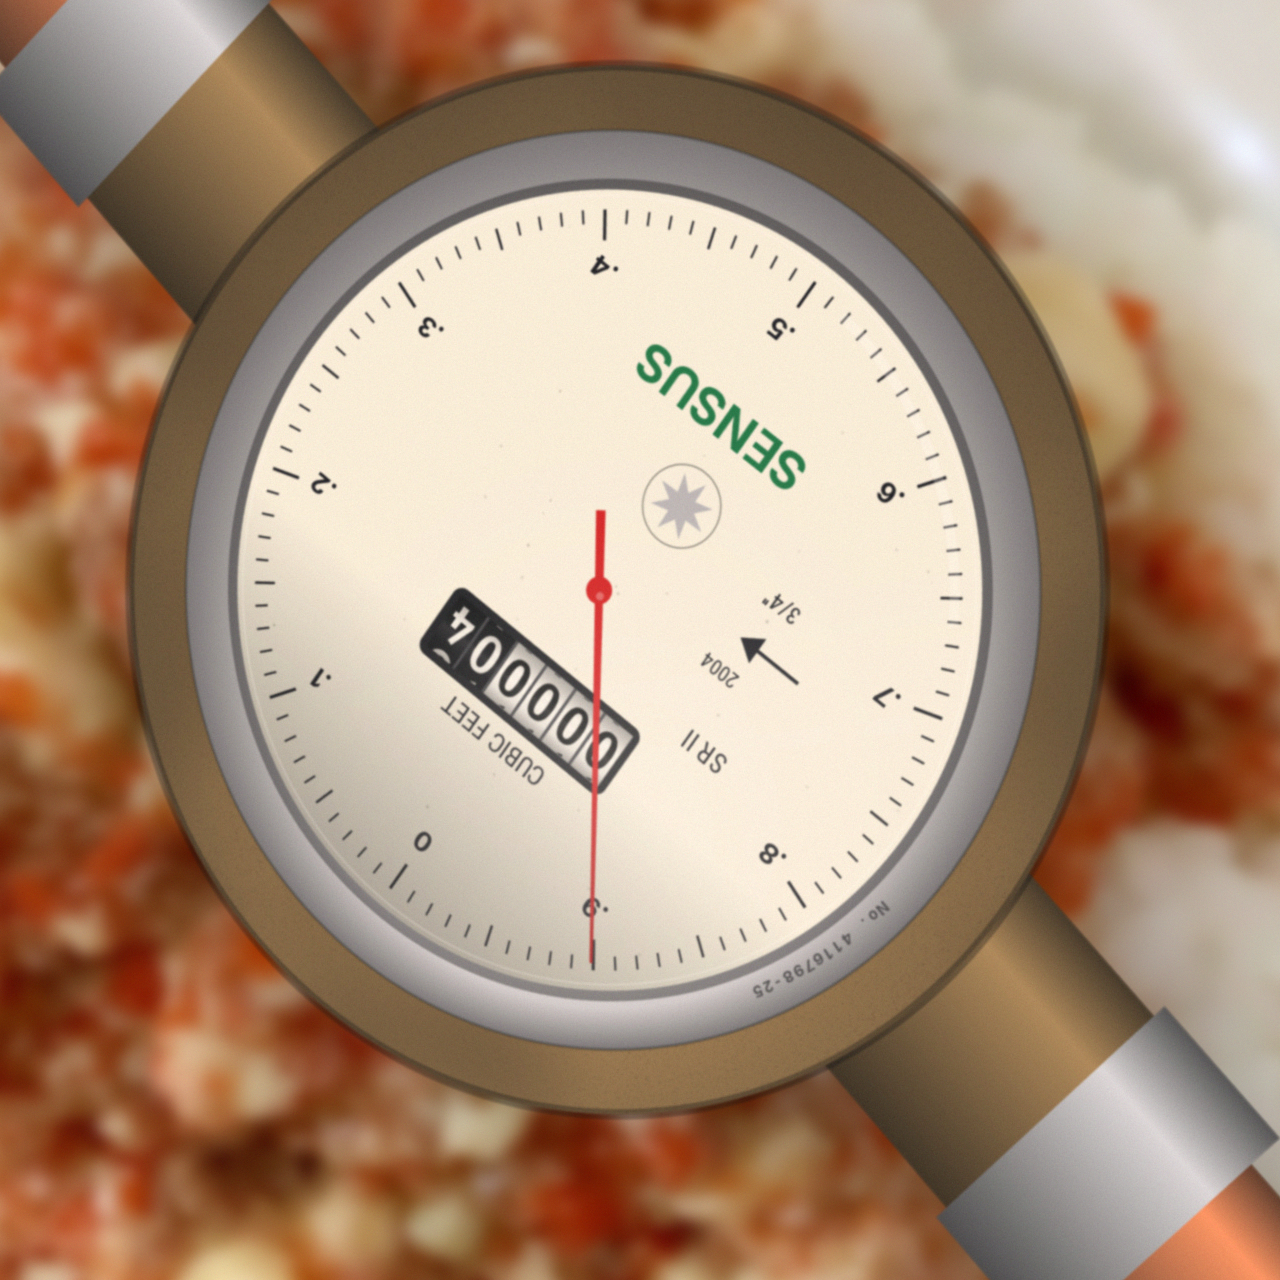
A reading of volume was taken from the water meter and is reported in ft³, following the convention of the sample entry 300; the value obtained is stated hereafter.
3.90
